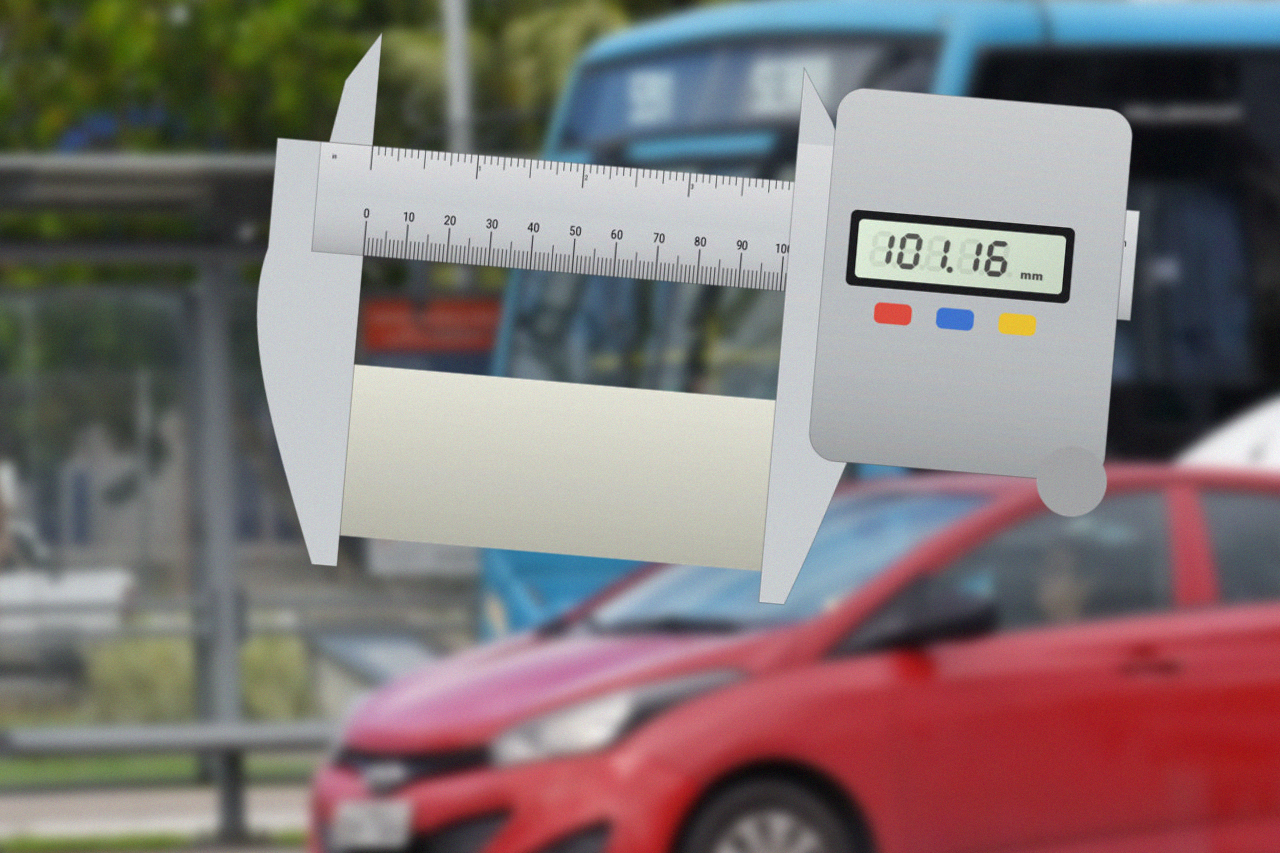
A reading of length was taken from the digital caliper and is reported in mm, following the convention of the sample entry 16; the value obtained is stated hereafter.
101.16
